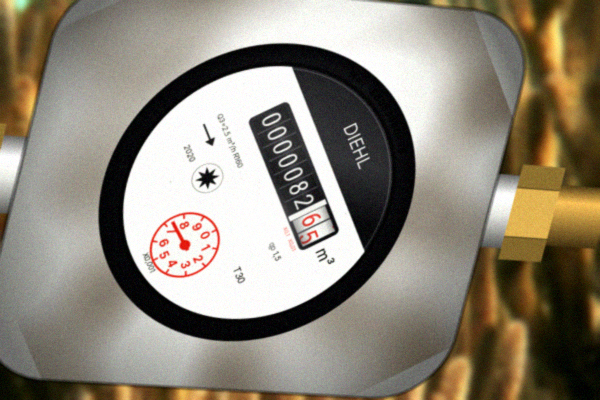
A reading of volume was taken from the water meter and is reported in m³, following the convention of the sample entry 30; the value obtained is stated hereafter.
82.647
